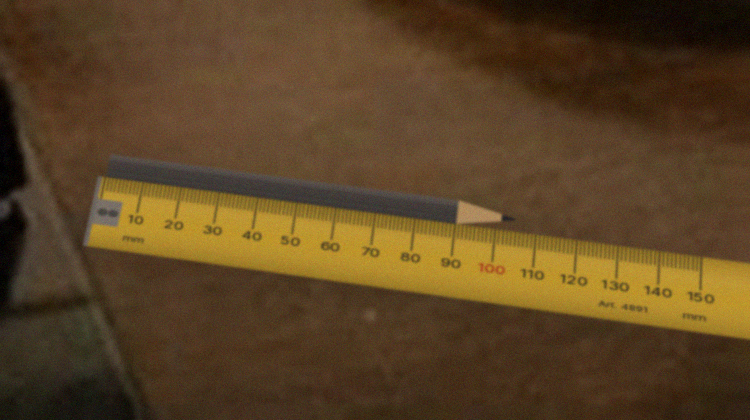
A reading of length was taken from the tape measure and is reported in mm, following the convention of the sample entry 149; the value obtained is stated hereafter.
105
